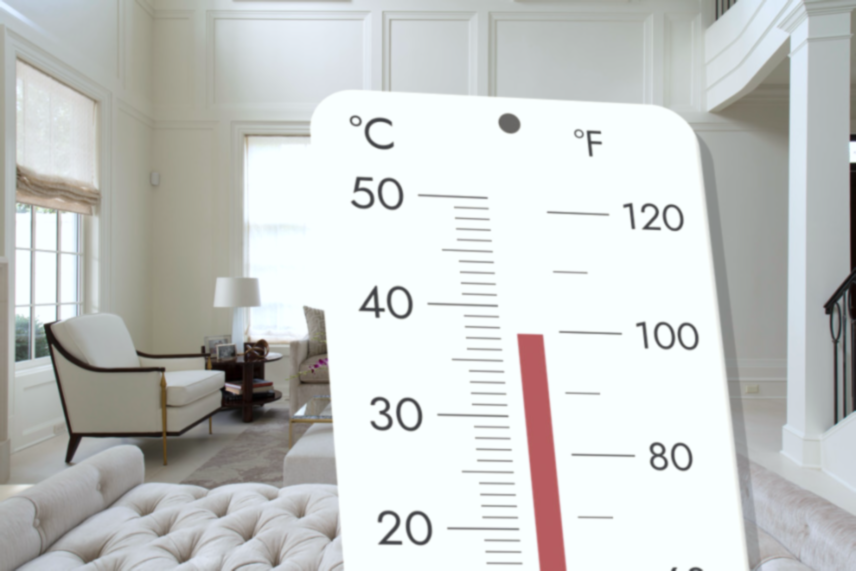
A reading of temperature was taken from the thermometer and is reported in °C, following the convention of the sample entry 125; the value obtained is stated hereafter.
37.5
